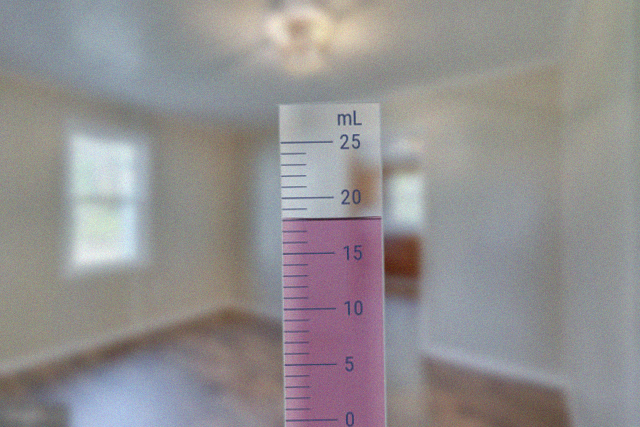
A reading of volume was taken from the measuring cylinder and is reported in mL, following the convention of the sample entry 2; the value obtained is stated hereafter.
18
